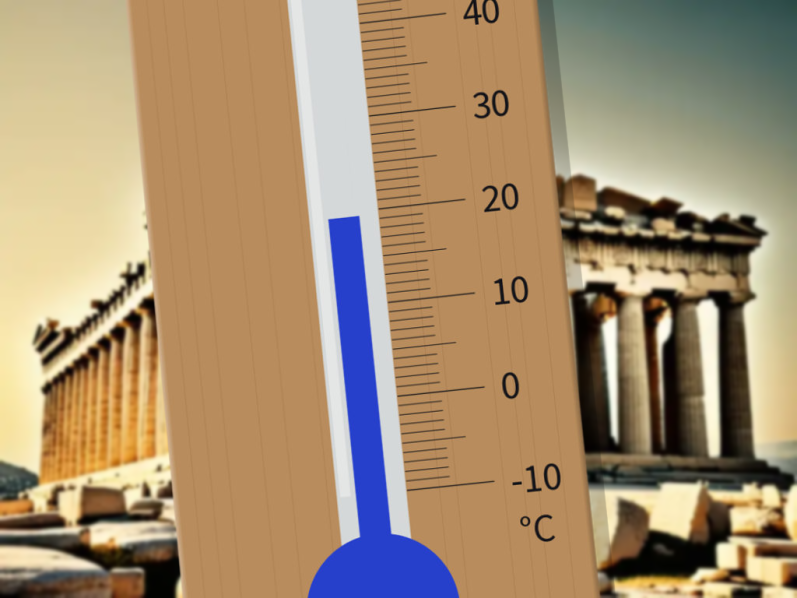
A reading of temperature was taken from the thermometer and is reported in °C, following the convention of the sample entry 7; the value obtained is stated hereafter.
19.5
